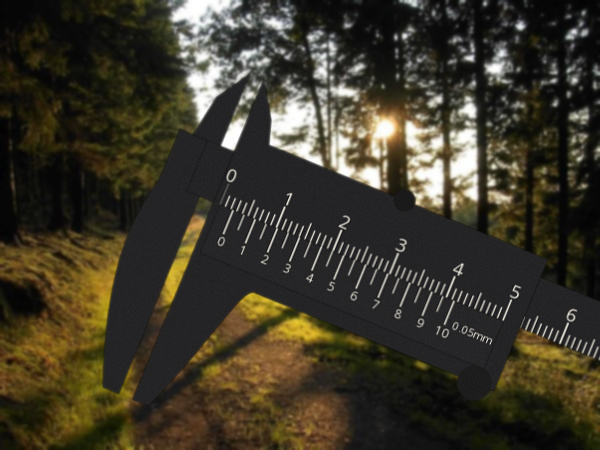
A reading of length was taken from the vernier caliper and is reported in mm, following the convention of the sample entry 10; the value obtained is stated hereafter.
2.4
